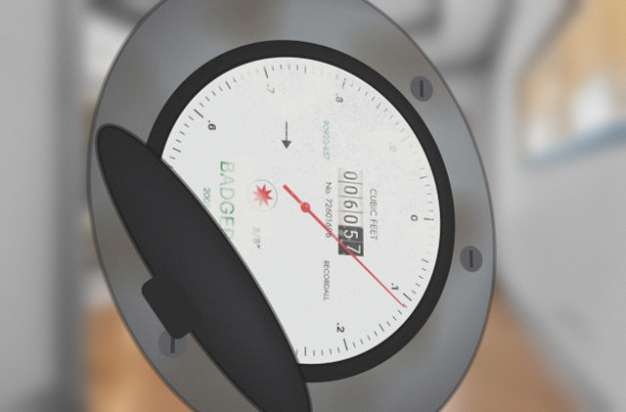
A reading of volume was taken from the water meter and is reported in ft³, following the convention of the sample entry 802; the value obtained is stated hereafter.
6057.11
